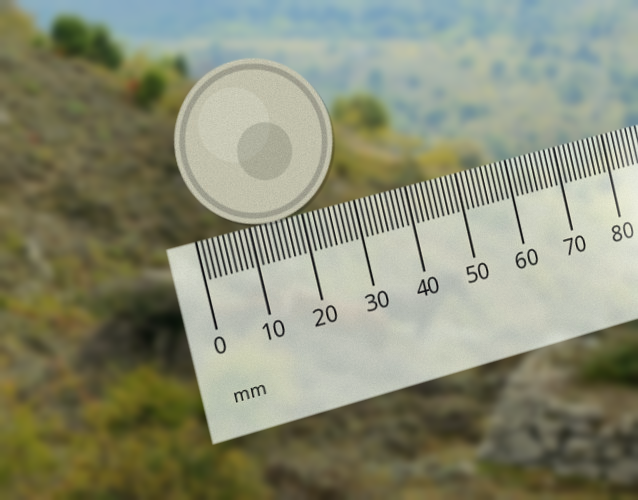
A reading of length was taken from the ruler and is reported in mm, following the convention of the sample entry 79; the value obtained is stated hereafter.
29
